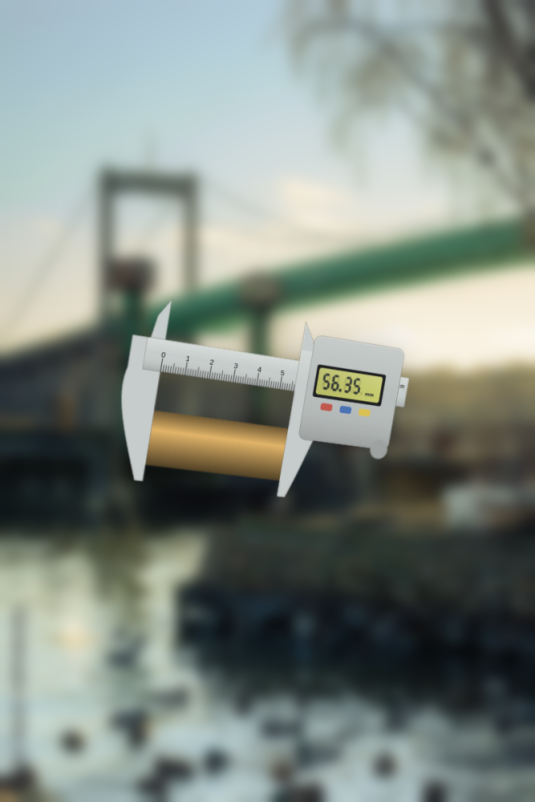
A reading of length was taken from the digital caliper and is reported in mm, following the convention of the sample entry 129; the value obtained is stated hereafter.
56.35
